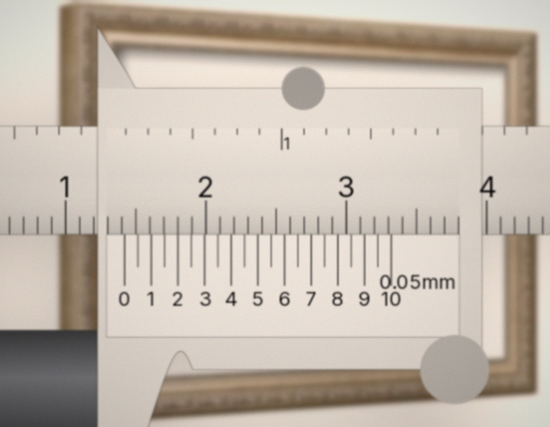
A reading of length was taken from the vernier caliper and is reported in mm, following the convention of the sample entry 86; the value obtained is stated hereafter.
14.2
